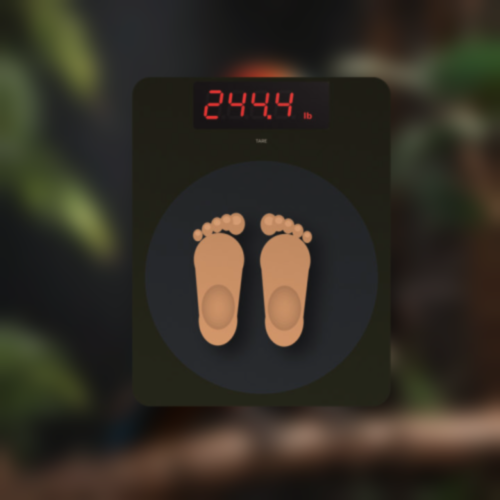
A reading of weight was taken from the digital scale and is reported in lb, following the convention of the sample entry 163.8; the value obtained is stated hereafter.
244.4
